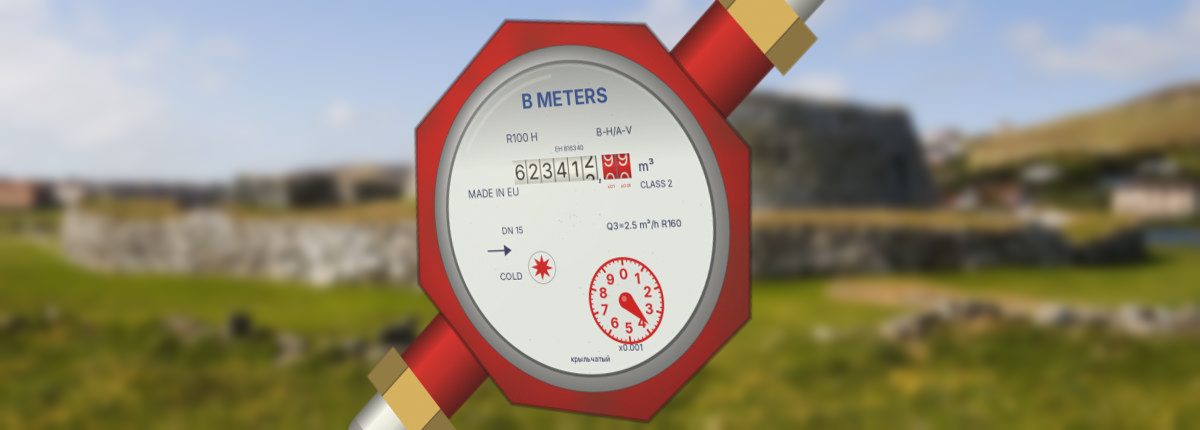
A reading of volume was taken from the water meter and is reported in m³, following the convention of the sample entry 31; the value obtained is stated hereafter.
623412.993
